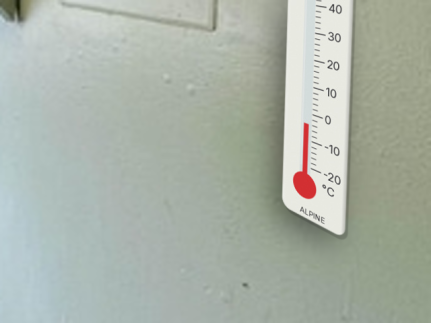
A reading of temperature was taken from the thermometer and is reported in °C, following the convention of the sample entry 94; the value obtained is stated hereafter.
-4
